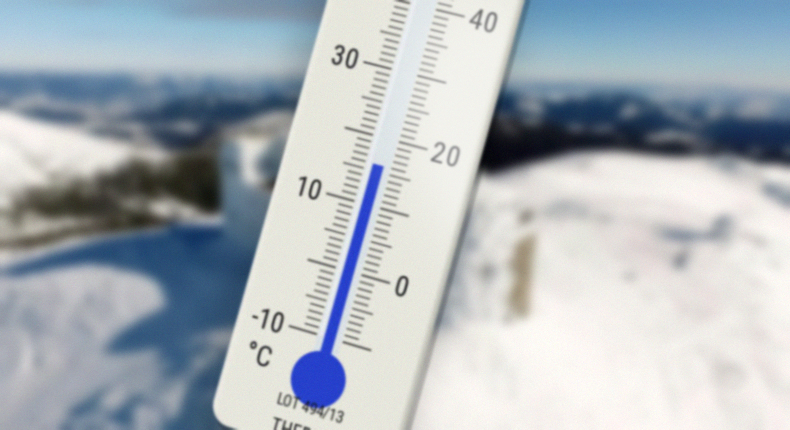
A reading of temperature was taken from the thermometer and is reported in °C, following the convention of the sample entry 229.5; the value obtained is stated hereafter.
16
